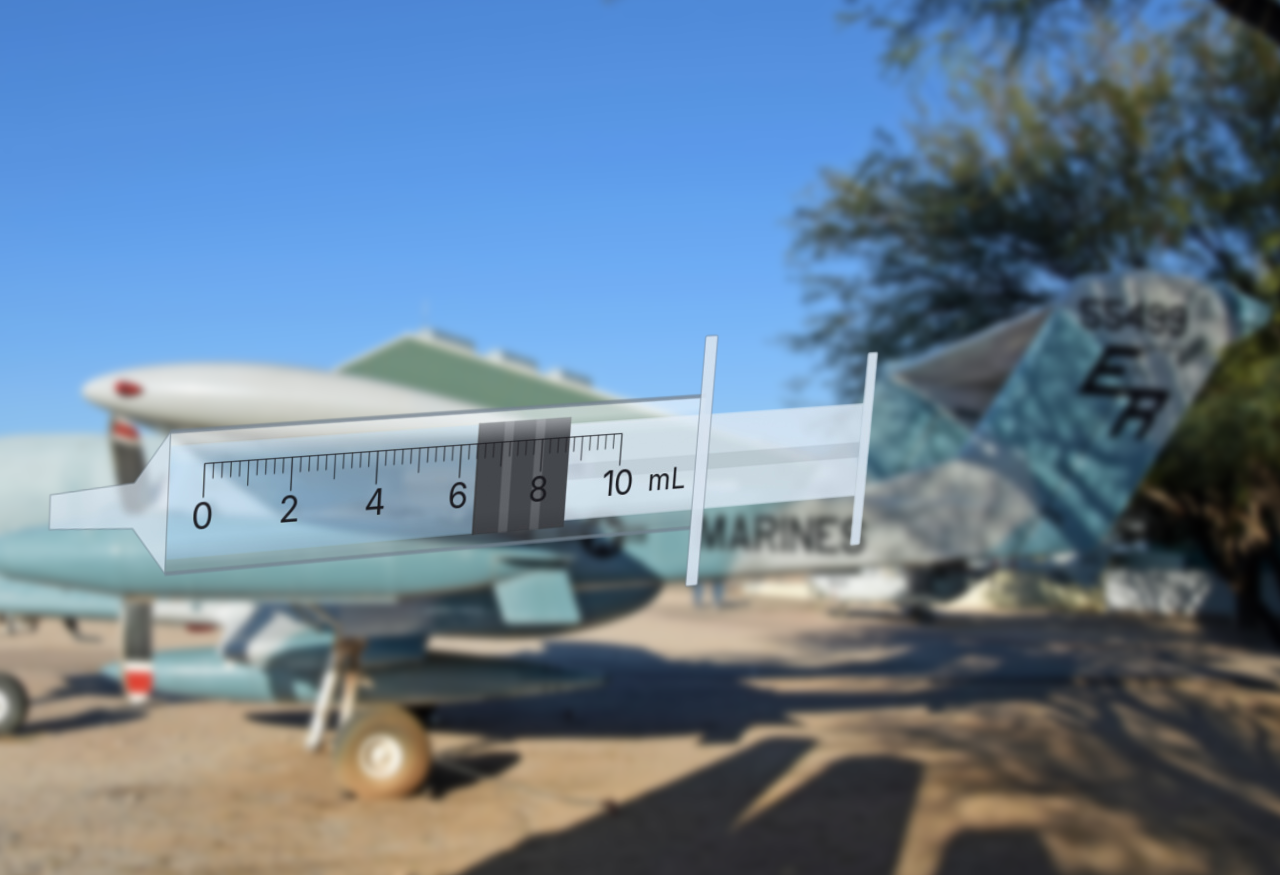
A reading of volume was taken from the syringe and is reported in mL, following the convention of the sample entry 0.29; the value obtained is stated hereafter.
6.4
